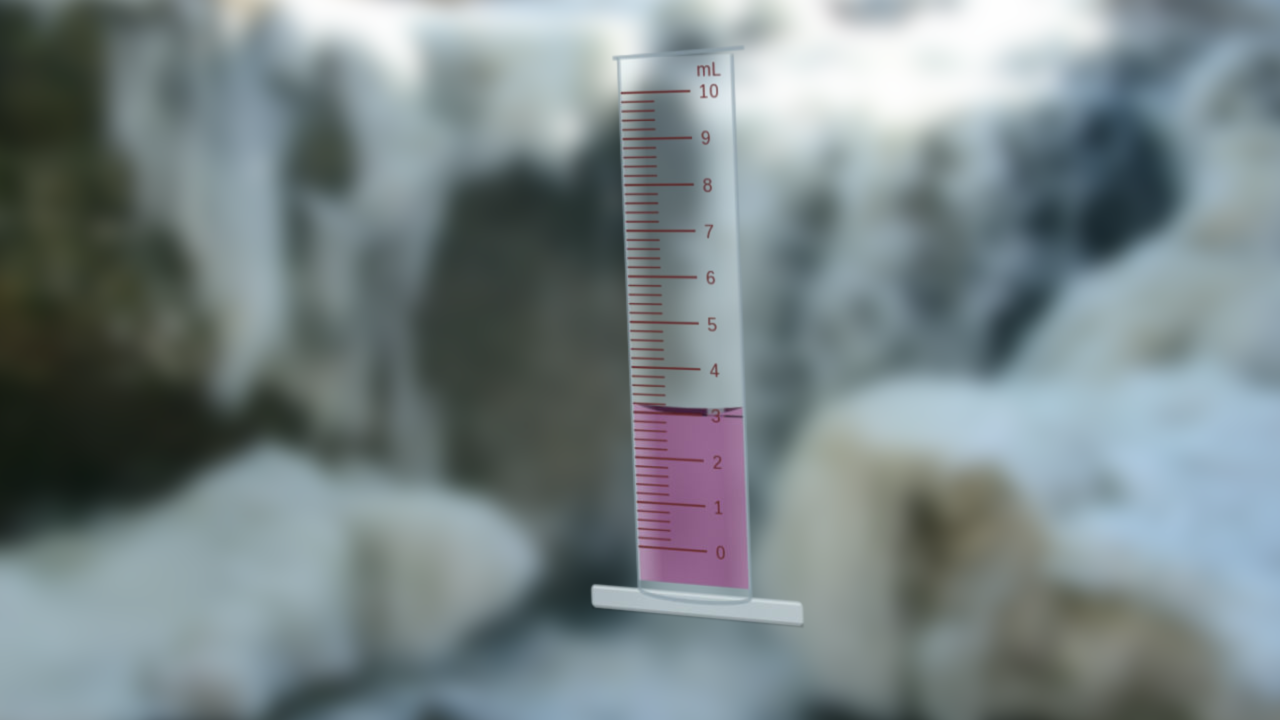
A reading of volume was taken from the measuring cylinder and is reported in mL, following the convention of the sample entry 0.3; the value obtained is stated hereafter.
3
